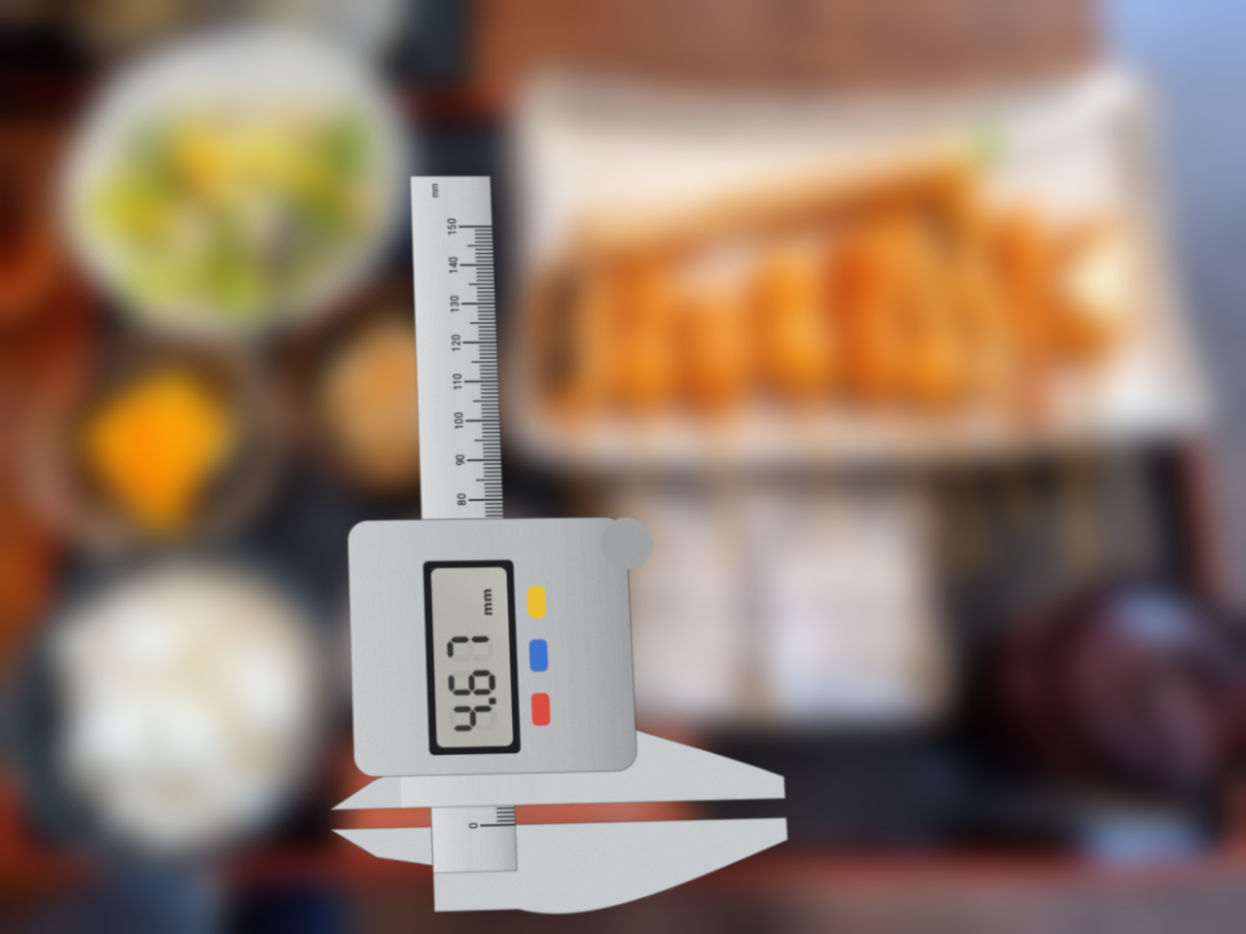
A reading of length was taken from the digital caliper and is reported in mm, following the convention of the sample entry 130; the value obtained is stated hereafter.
4.67
